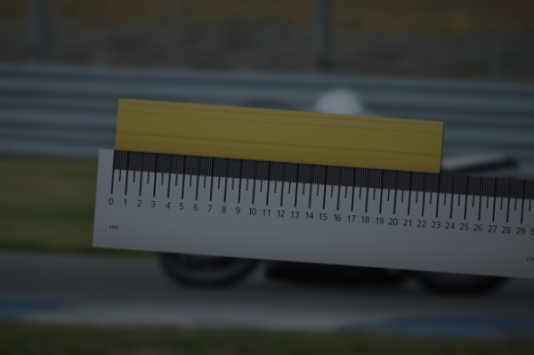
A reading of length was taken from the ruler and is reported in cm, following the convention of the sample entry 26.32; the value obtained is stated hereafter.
23
